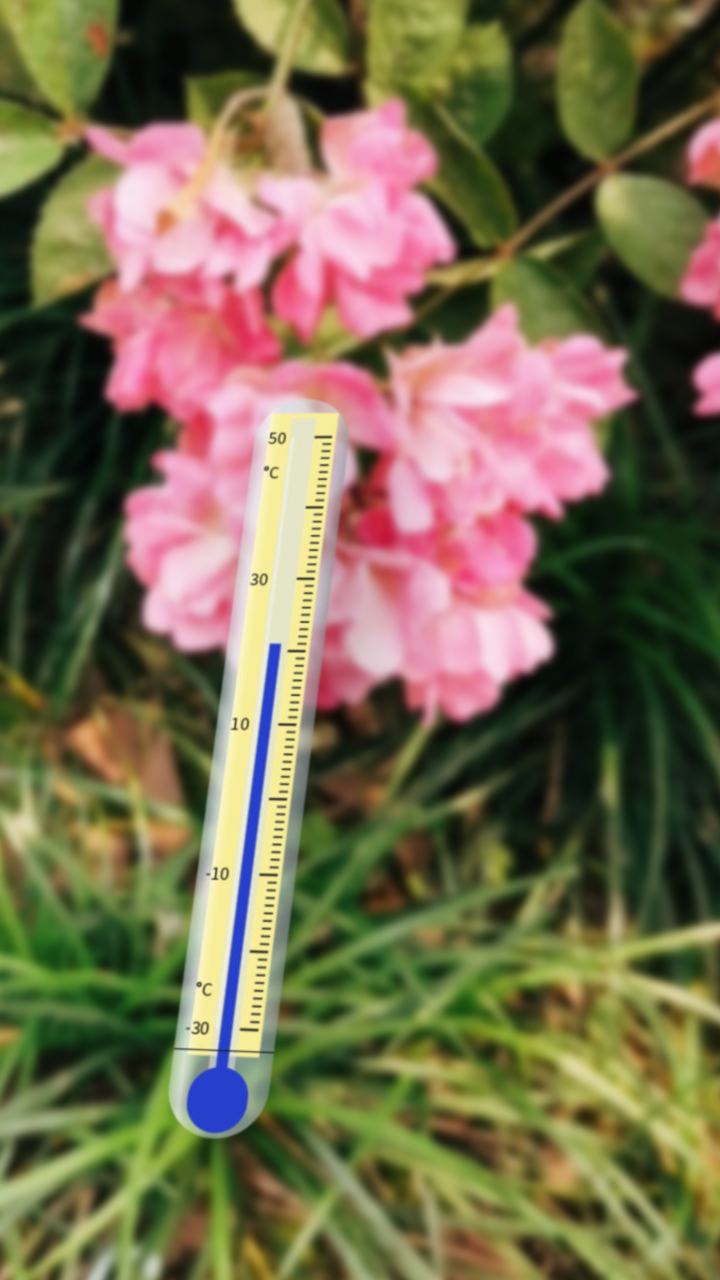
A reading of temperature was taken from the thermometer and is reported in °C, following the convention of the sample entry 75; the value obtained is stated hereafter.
21
